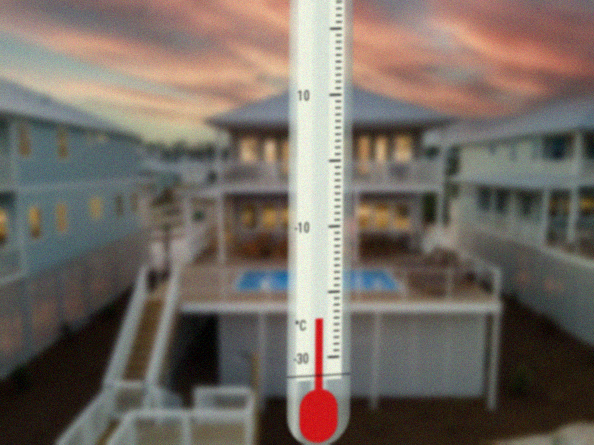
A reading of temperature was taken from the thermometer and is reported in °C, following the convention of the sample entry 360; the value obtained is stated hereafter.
-24
